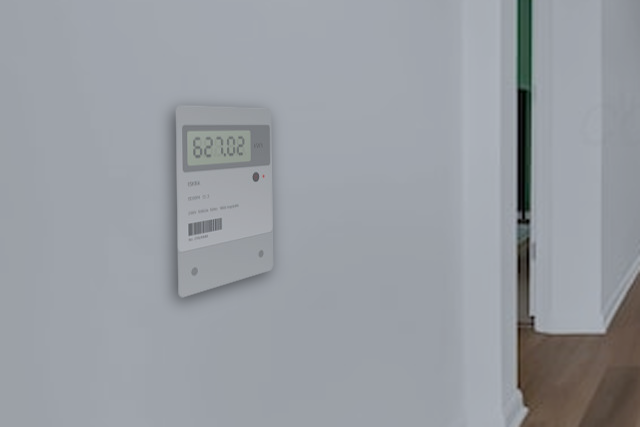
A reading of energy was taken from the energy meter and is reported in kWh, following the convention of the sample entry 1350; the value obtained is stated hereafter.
627.02
